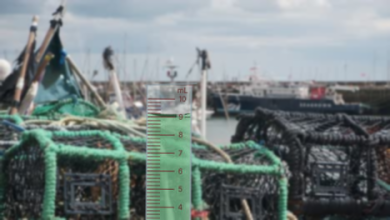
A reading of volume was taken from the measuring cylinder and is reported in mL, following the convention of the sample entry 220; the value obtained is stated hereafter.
9
